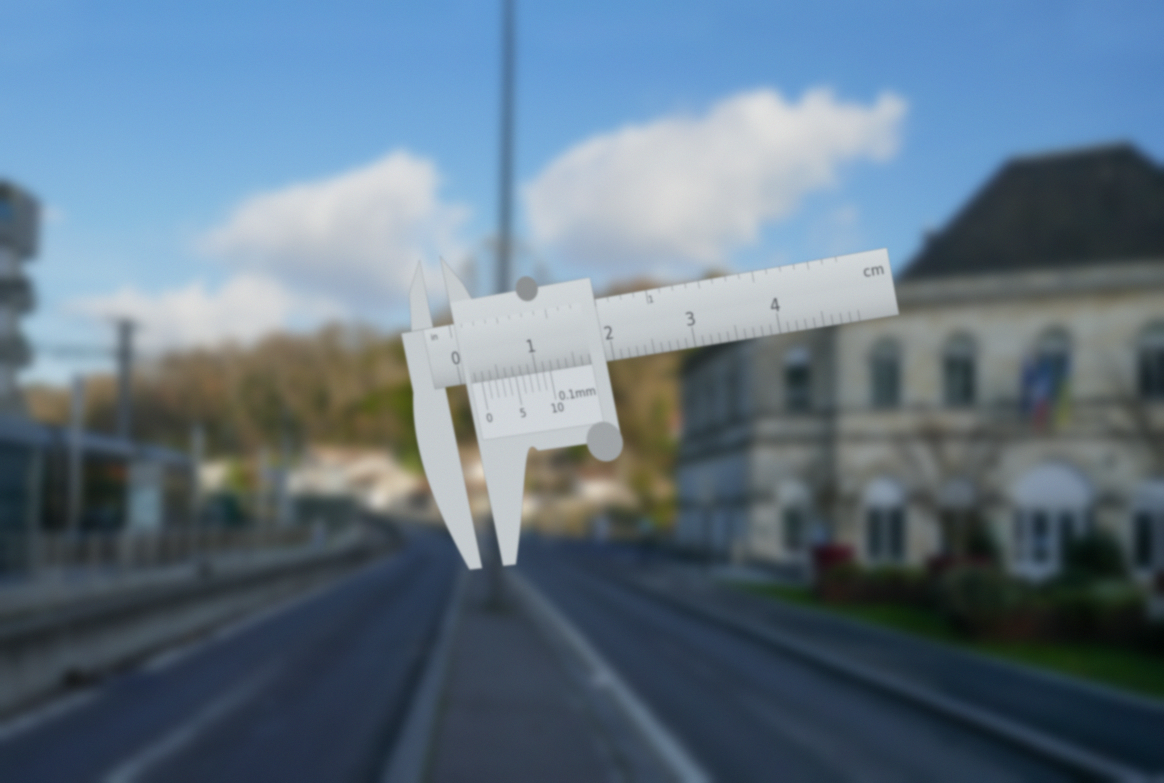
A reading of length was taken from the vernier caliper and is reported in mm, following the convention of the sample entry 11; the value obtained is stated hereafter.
2.8
